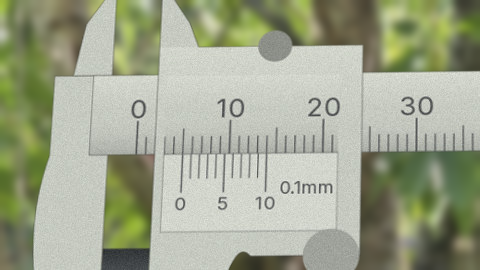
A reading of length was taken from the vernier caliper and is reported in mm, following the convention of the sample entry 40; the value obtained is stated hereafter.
5.0
